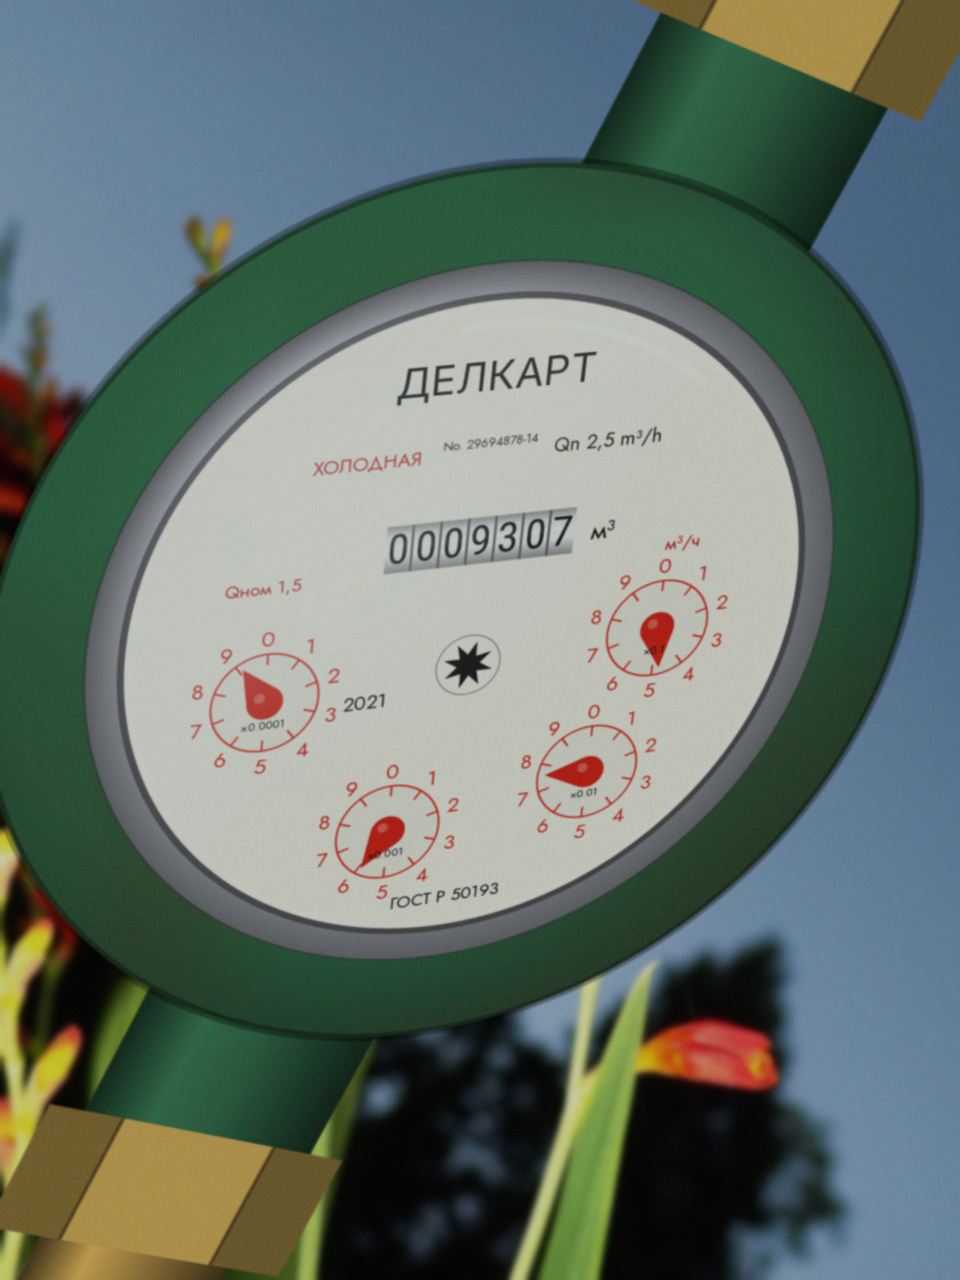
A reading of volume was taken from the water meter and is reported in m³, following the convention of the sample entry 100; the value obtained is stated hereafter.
9307.4759
